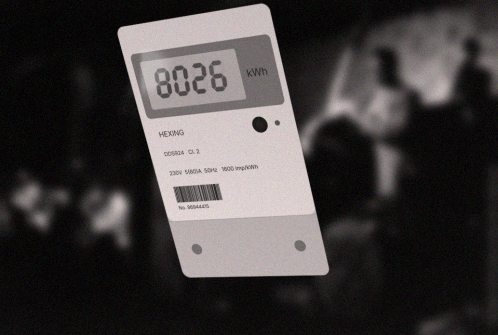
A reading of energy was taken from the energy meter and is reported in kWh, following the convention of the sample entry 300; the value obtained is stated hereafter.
8026
